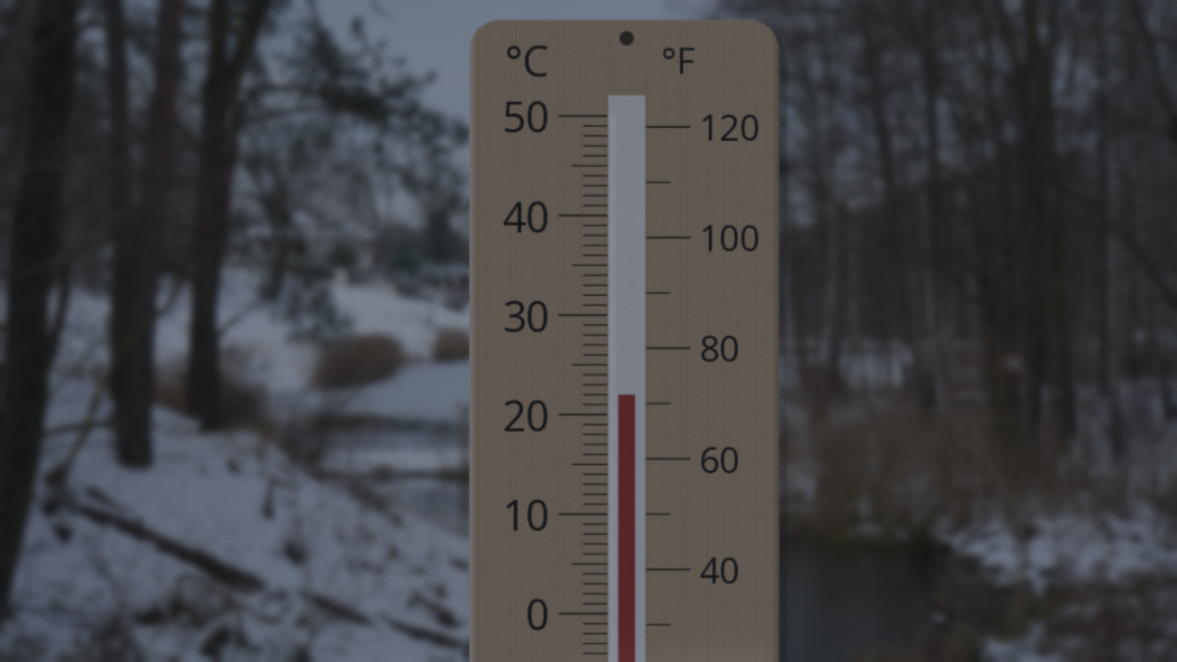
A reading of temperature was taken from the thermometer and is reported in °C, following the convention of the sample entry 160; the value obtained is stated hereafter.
22
